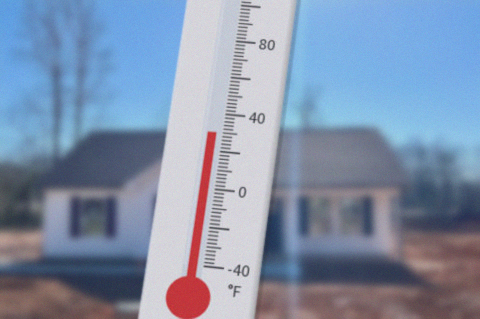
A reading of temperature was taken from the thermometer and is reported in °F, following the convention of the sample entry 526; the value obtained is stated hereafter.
30
